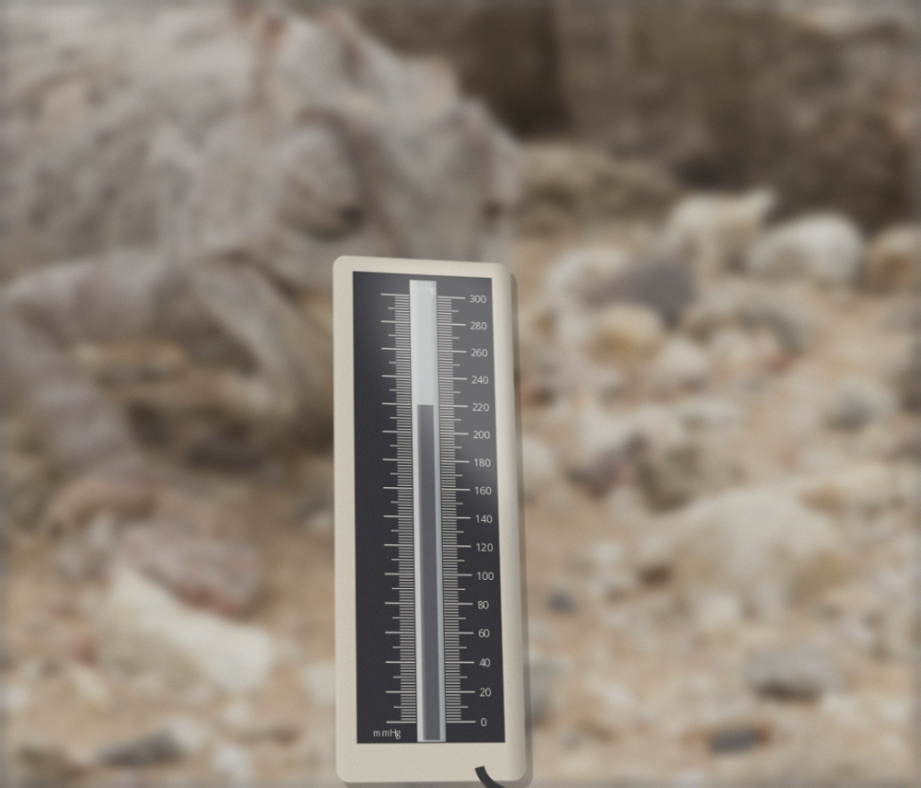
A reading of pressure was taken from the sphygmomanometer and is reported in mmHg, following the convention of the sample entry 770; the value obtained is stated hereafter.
220
